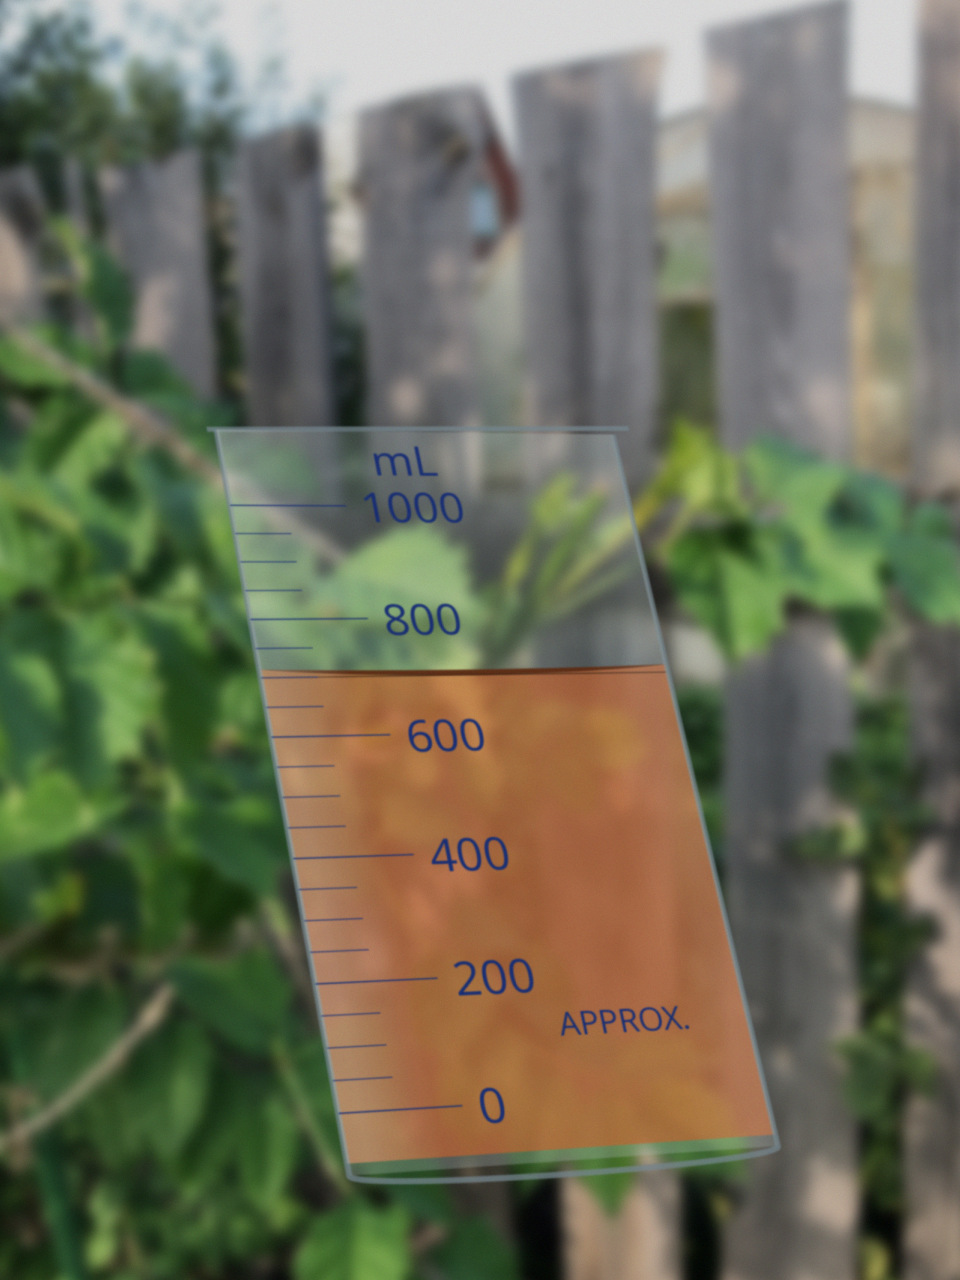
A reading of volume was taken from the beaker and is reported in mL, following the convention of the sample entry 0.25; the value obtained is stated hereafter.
700
